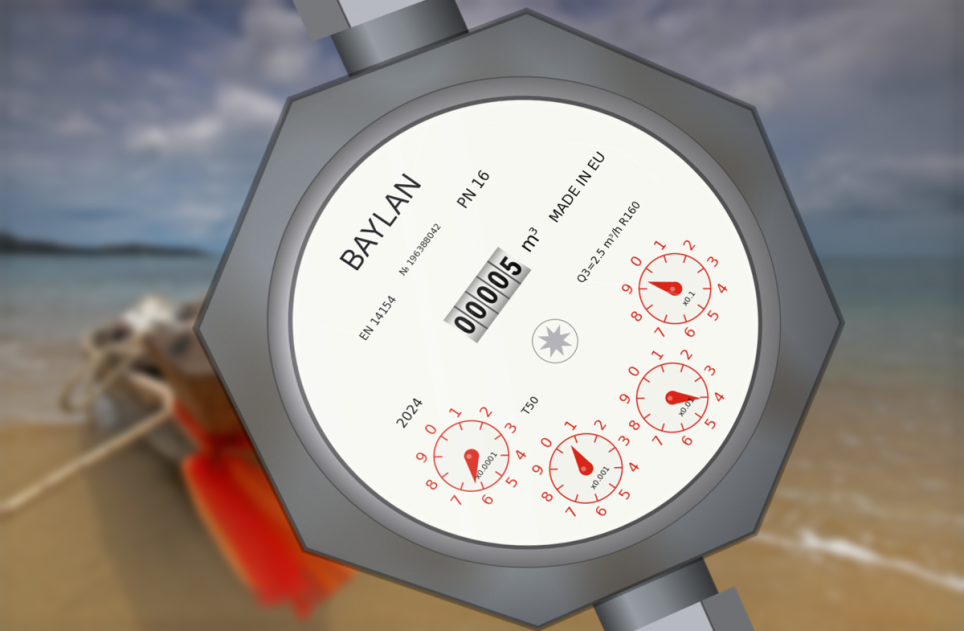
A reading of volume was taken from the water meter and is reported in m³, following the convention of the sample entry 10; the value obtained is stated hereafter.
4.9406
